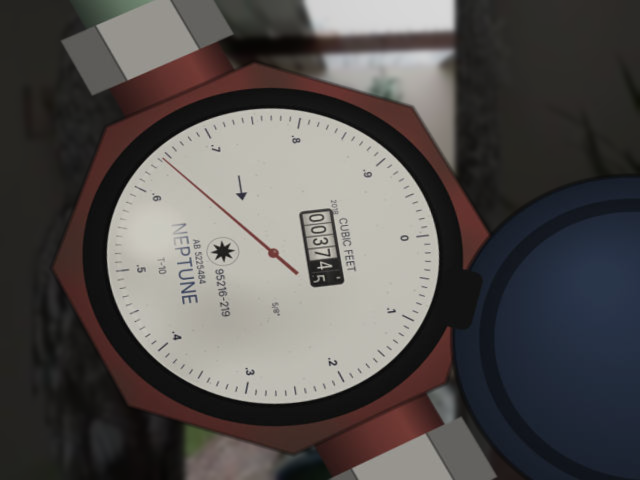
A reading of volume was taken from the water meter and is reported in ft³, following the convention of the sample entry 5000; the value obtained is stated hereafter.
3744.64
